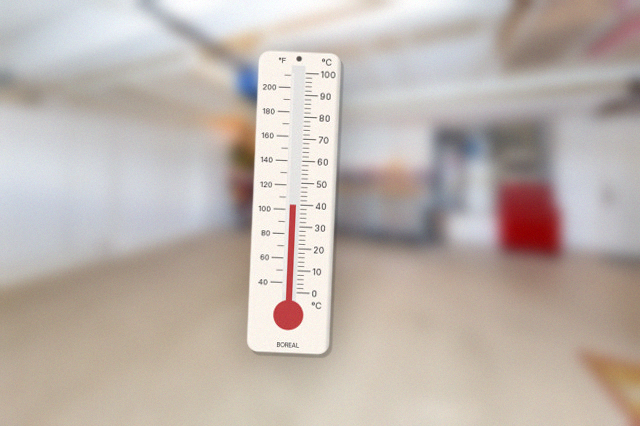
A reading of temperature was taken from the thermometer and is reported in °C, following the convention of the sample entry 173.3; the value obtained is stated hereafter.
40
